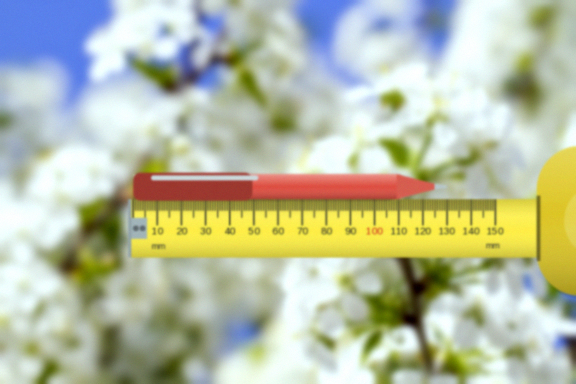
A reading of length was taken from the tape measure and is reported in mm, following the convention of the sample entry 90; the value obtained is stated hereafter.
130
